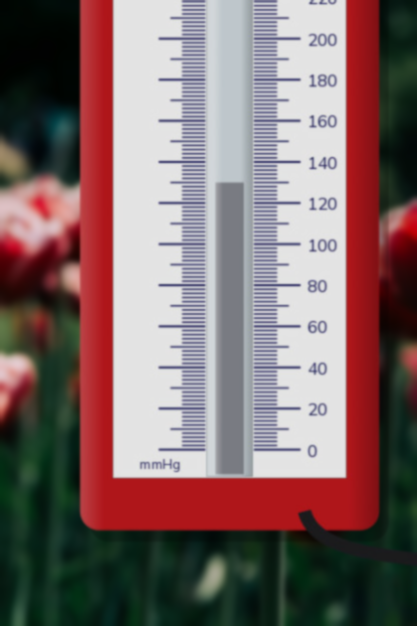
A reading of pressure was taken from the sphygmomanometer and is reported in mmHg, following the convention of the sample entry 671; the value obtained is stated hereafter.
130
